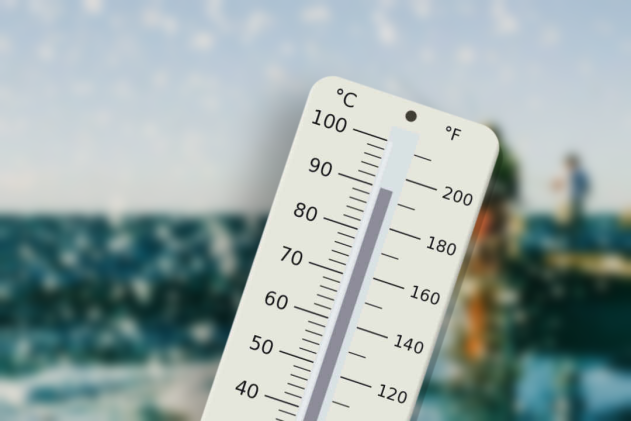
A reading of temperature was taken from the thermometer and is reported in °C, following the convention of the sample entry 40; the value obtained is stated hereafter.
90
